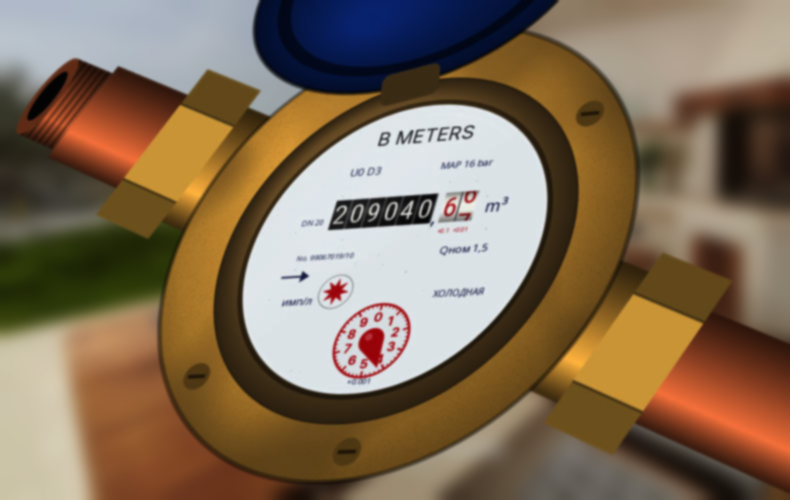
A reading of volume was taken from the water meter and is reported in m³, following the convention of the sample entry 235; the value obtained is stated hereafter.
209040.664
